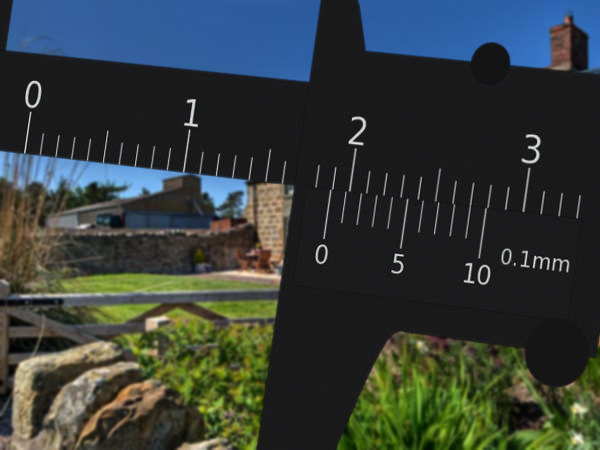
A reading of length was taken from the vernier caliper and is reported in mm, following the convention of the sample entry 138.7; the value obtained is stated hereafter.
18.9
